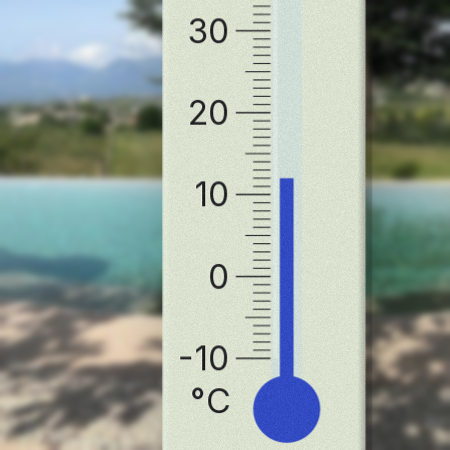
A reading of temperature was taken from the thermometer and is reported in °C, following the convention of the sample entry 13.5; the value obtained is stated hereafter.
12
